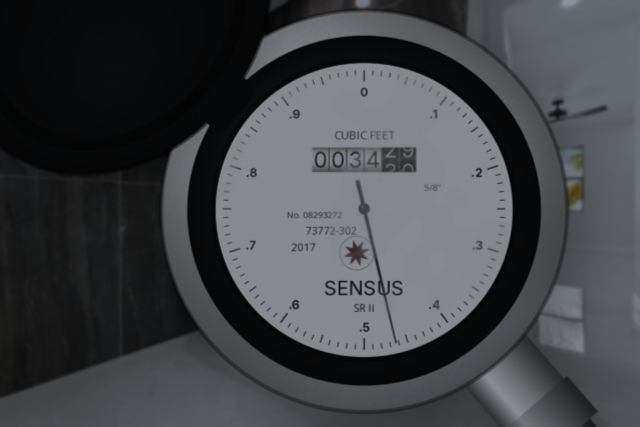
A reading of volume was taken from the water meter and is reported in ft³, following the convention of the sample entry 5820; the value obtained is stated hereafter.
3429.46
